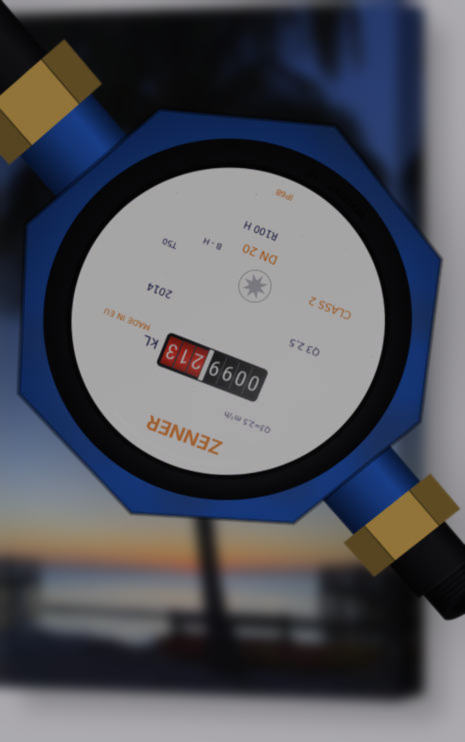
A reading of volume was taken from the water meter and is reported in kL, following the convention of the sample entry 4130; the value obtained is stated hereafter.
99.213
